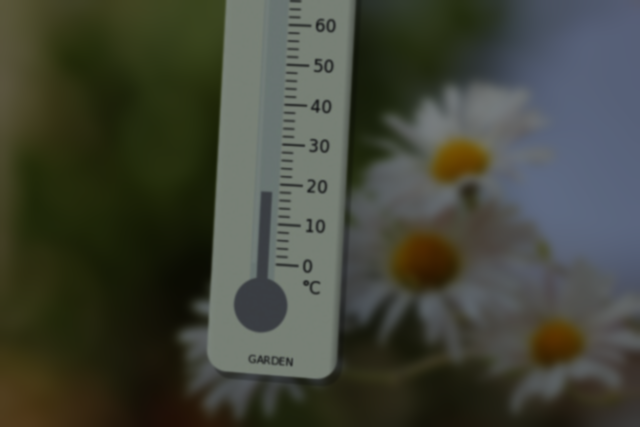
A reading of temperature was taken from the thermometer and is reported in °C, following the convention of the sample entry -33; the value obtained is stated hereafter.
18
